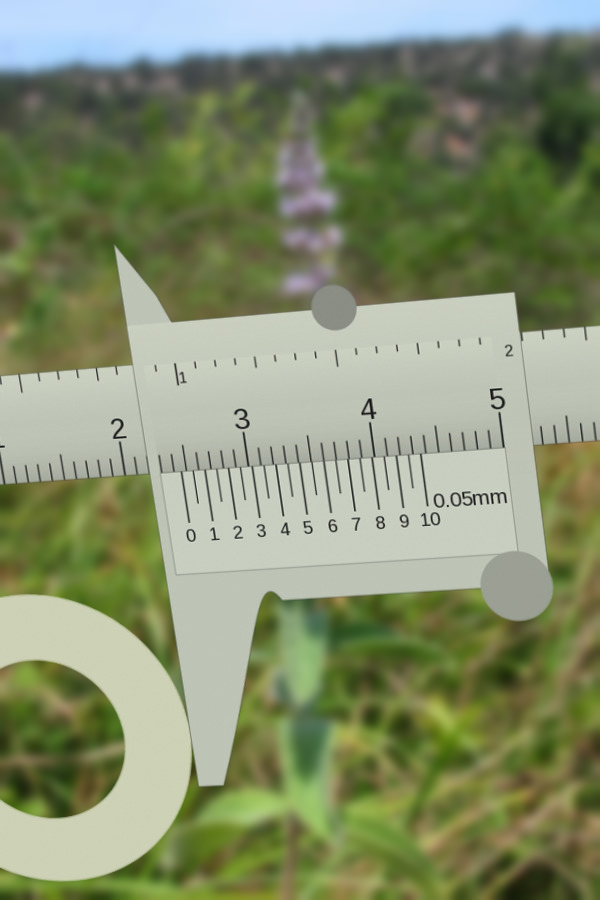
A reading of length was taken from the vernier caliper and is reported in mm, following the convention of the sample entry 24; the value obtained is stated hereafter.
24.6
